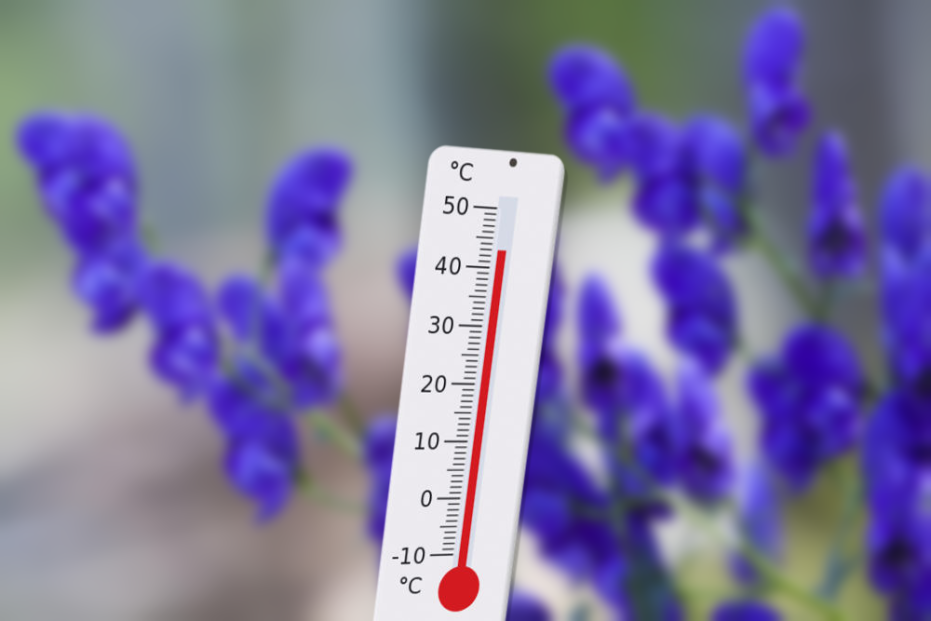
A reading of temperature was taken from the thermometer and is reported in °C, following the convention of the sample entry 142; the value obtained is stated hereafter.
43
